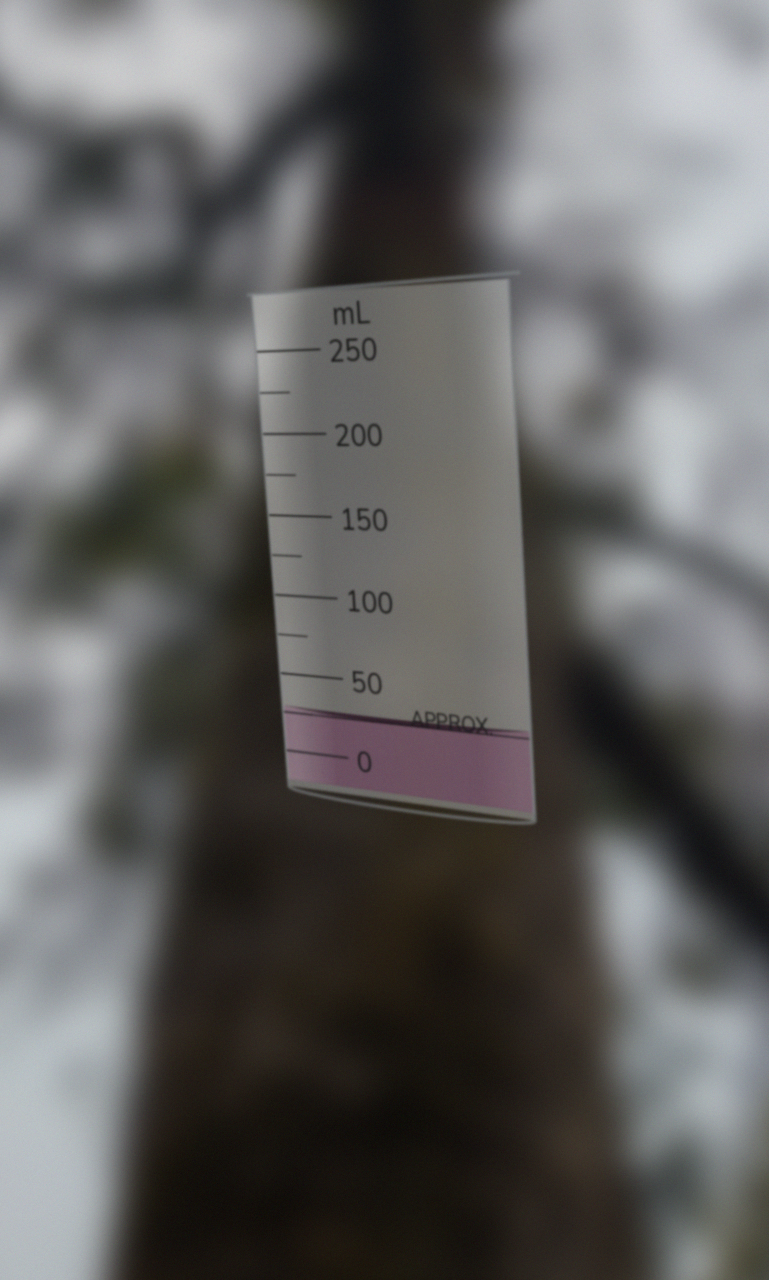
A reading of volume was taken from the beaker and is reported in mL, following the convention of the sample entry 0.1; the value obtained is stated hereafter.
25
